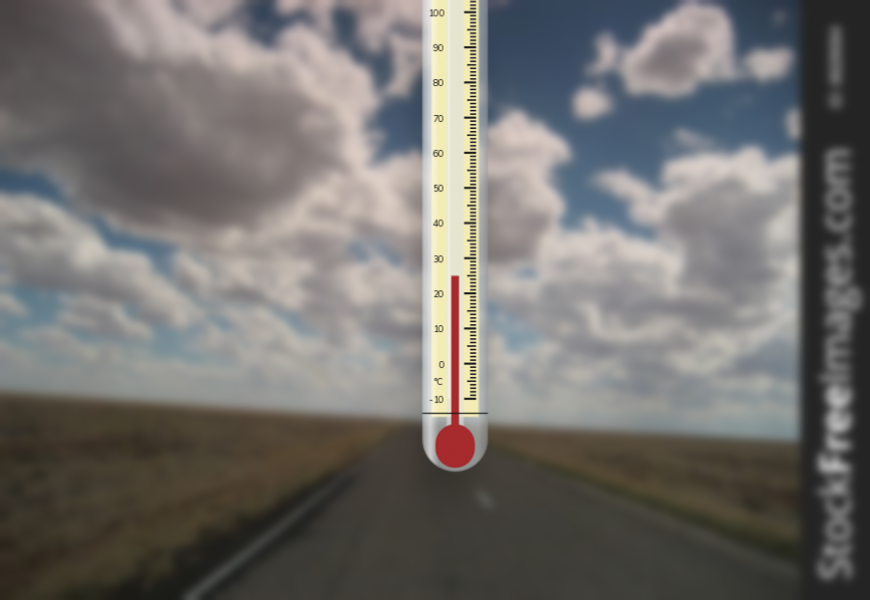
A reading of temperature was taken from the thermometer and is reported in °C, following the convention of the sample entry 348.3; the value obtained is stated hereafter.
25
